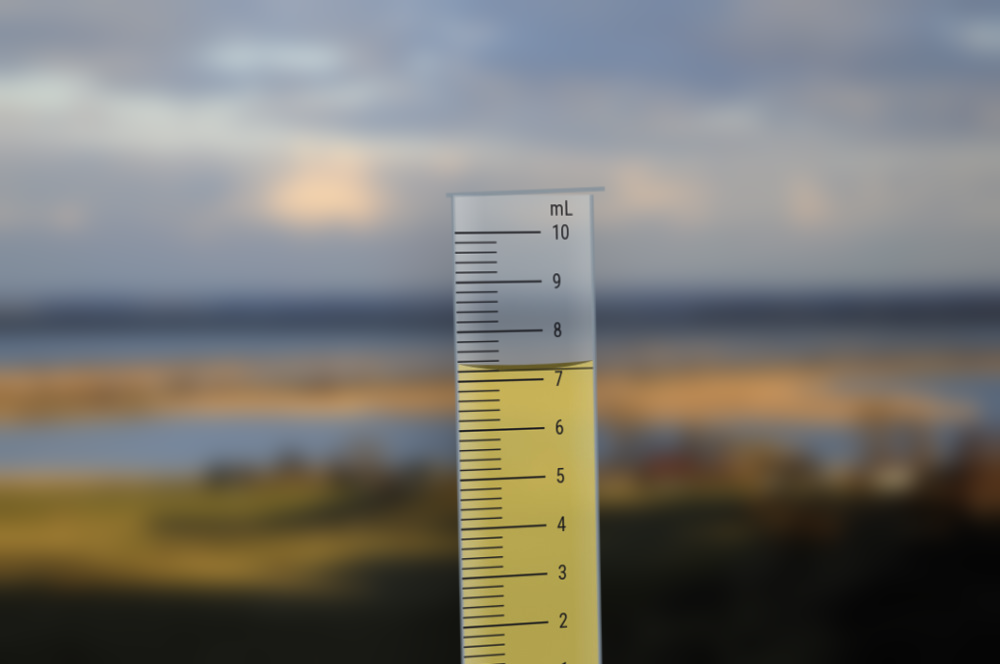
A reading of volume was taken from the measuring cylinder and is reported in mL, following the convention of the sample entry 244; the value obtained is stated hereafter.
7.2
